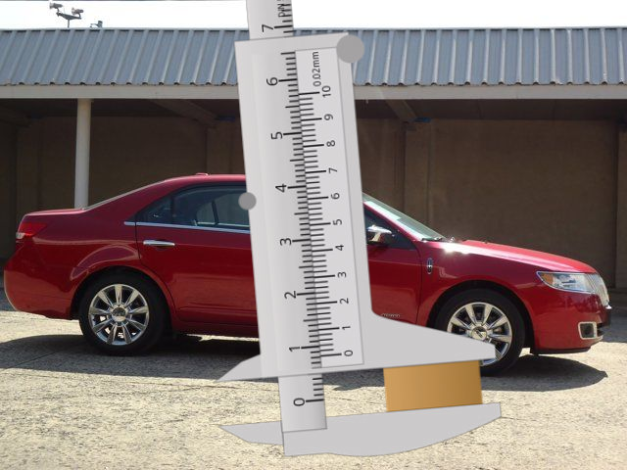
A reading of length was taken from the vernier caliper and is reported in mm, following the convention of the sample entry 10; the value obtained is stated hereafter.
8.2
